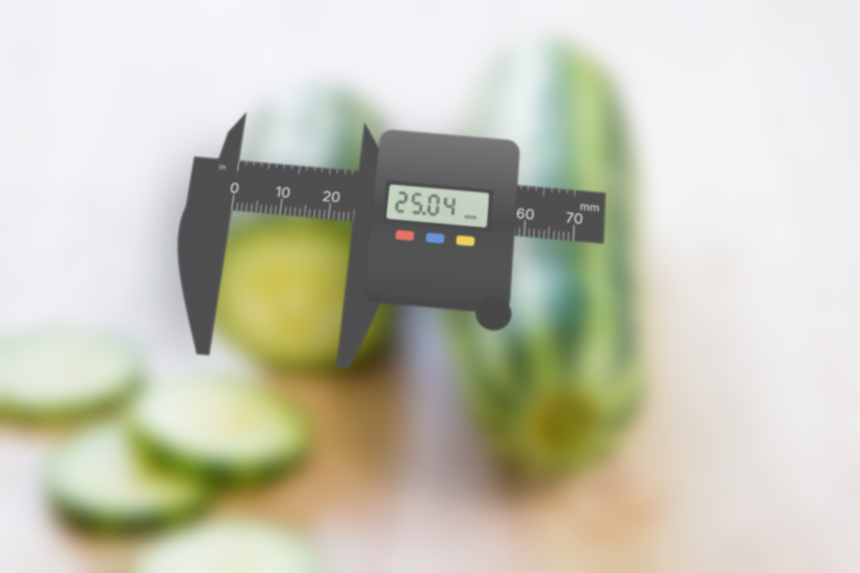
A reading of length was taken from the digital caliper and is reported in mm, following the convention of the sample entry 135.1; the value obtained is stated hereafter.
25.04
